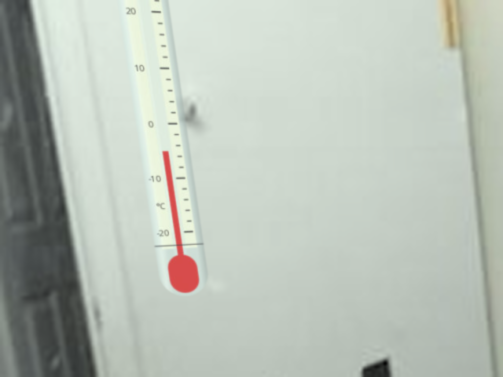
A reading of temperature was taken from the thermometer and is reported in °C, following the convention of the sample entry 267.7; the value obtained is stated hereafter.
-5
